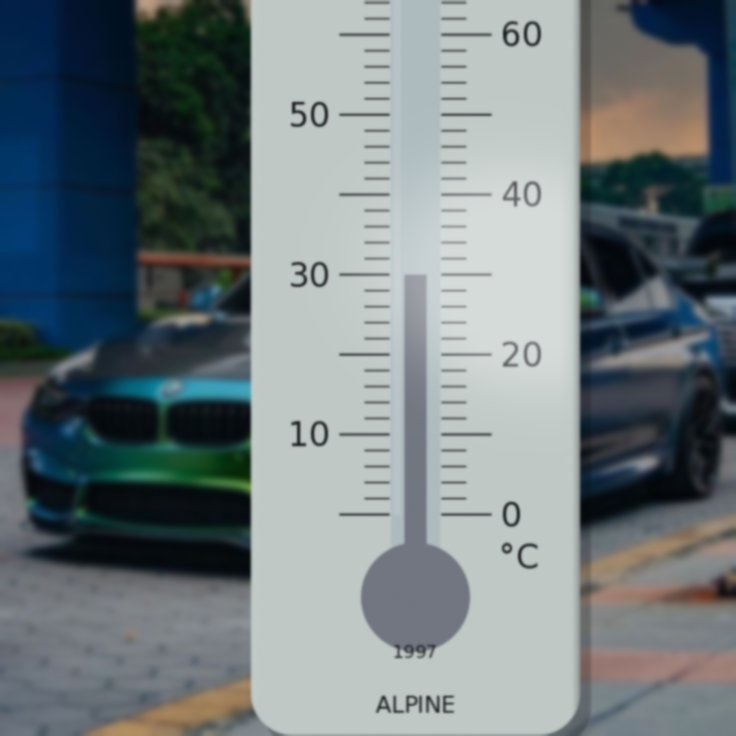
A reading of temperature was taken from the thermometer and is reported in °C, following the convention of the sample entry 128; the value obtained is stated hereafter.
30
